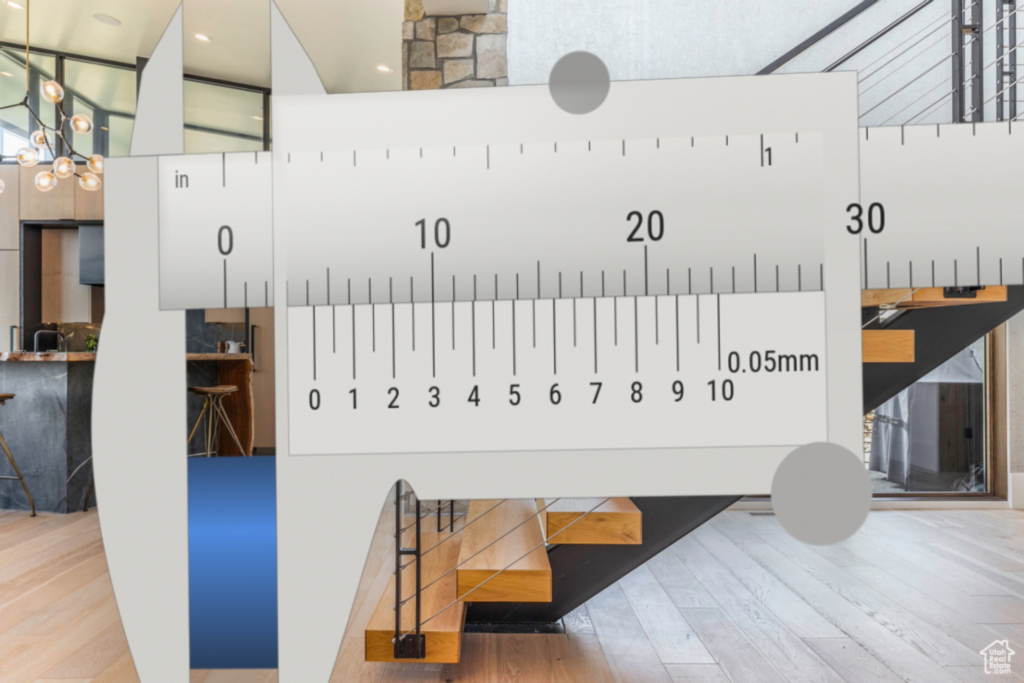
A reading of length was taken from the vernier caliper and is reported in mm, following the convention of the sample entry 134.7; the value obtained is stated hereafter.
4.3
